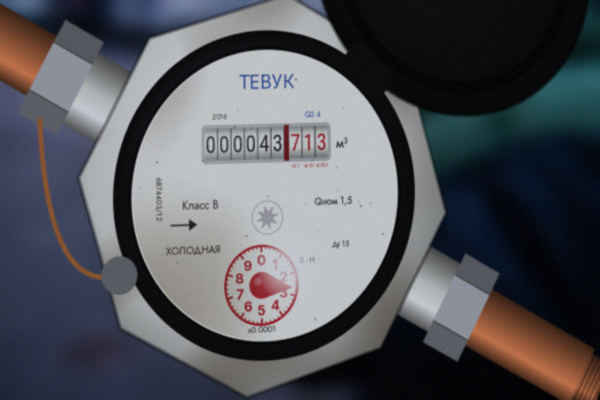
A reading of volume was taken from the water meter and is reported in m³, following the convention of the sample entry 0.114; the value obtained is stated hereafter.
43.7132
